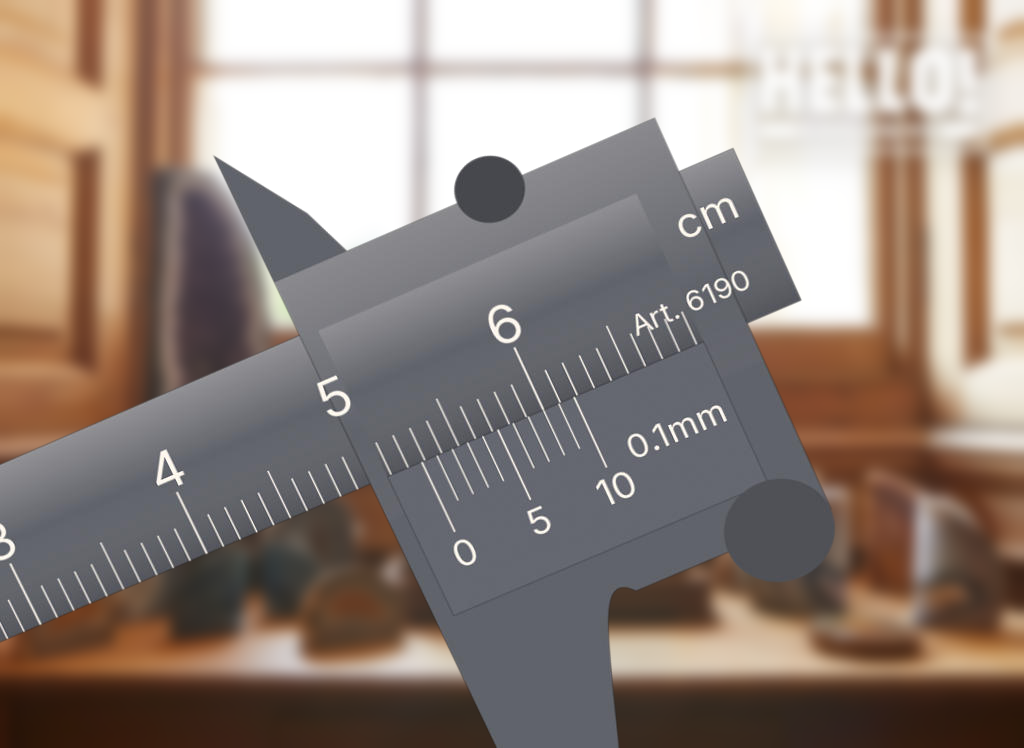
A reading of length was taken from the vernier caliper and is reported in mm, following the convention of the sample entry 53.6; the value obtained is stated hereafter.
52.8
